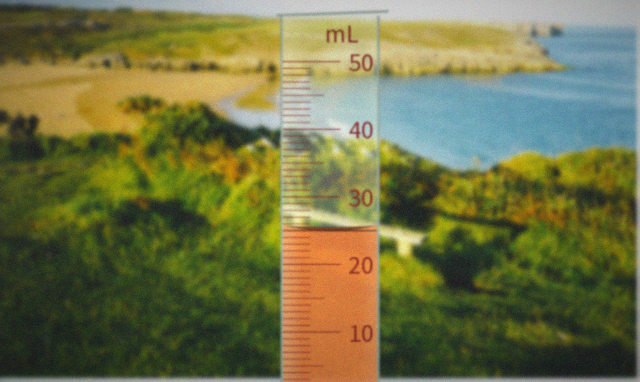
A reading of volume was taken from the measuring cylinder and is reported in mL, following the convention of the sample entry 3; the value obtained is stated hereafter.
25
